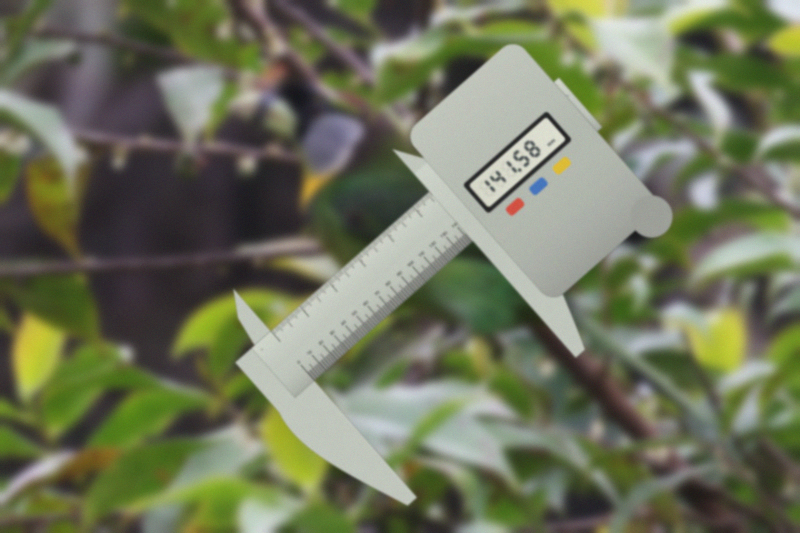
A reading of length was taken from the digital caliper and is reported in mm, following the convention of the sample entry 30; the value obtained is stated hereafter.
141.58
